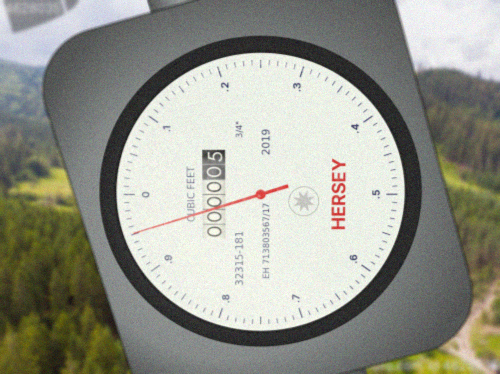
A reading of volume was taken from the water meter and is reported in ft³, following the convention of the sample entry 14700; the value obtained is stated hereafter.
4.95
